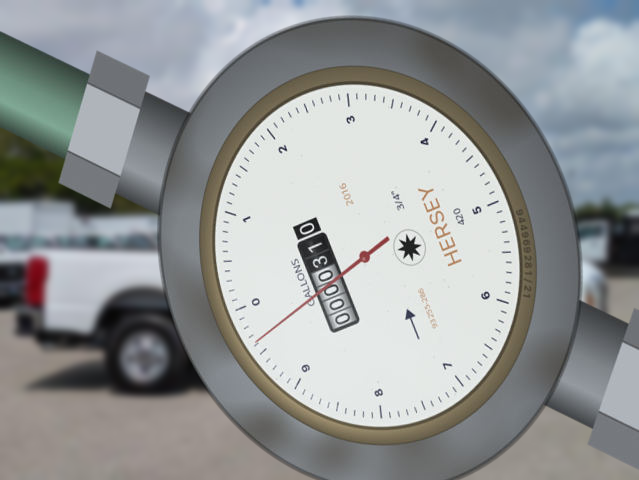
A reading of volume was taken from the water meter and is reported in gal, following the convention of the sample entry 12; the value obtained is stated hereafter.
309.6
